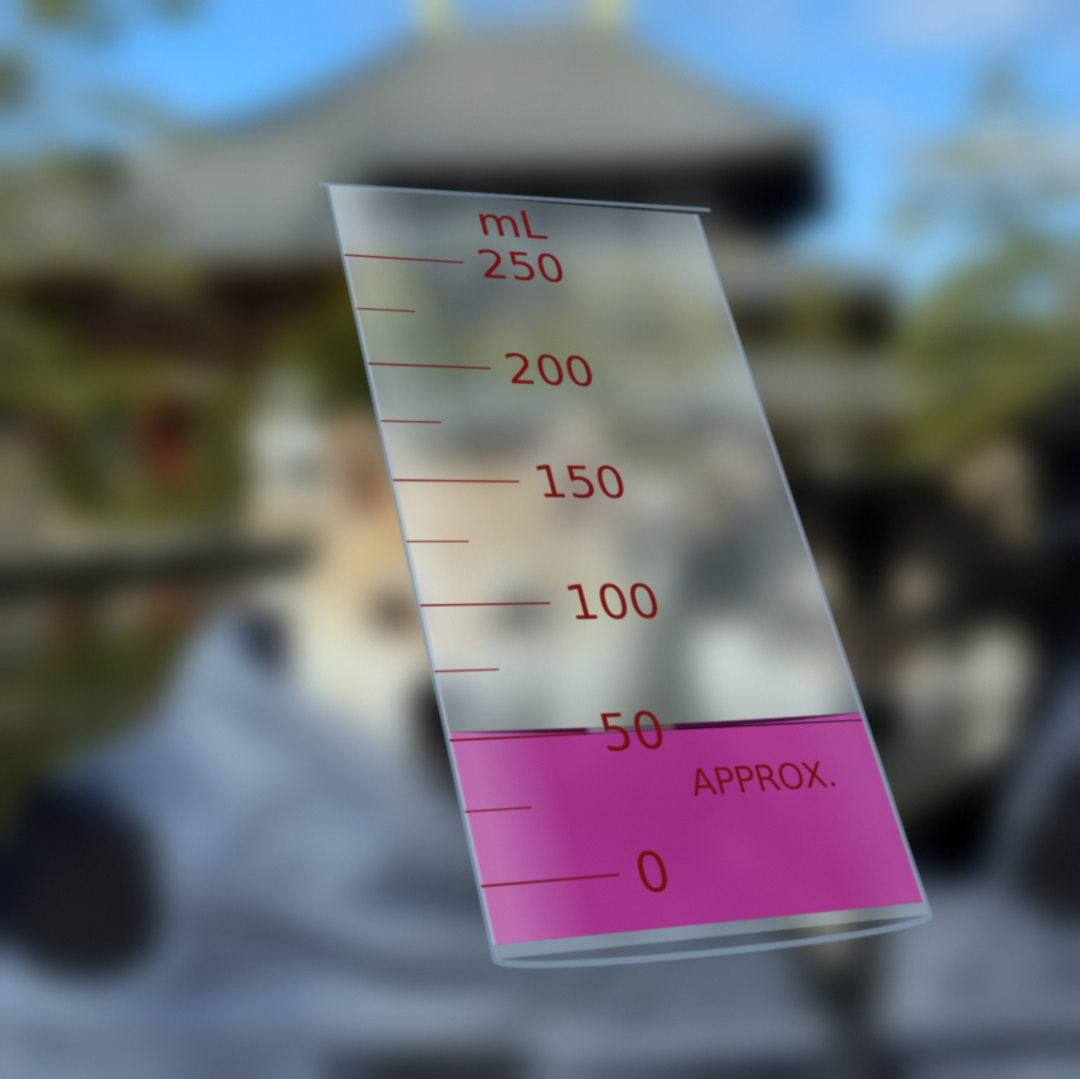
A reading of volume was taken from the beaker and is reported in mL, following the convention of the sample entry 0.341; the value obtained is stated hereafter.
50
